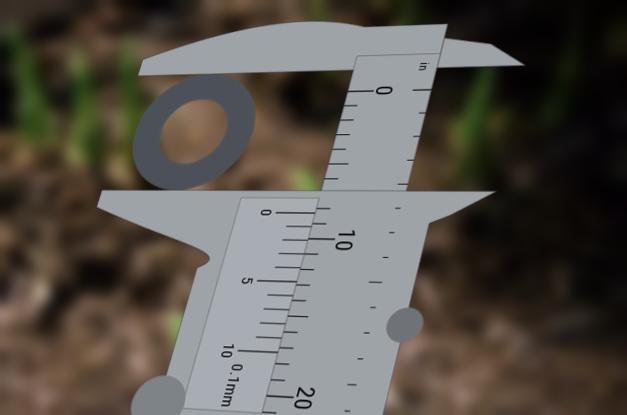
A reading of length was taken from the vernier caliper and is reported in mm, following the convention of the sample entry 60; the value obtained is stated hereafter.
8.3
